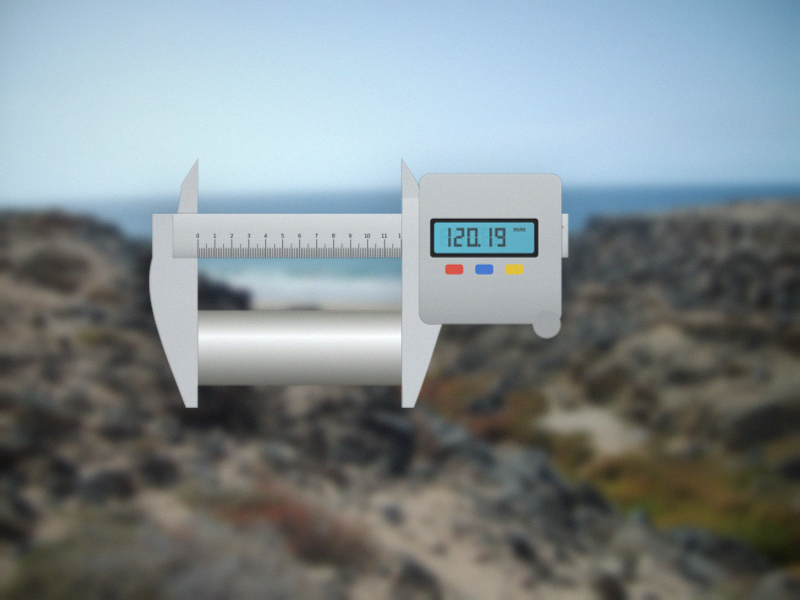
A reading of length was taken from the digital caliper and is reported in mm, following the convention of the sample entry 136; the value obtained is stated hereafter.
120.19
